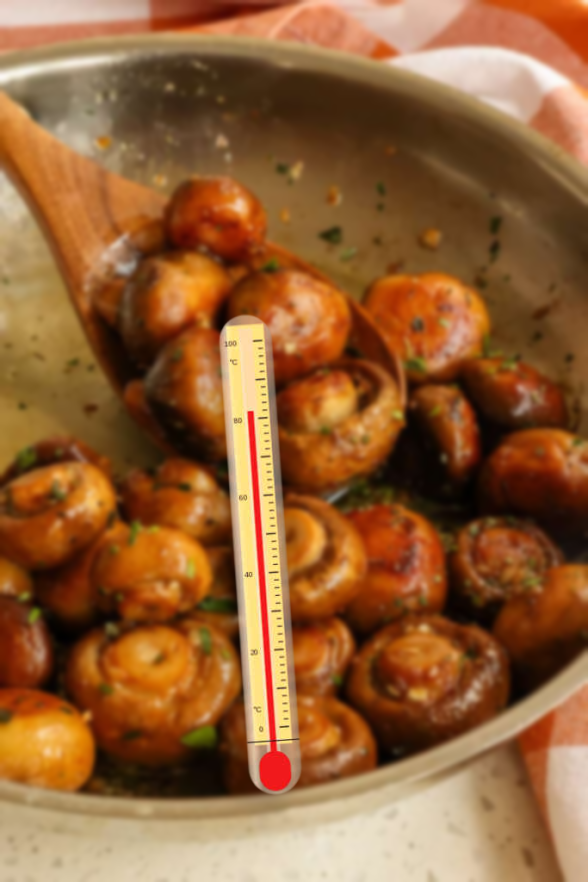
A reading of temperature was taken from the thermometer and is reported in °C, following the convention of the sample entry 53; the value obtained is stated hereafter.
82
